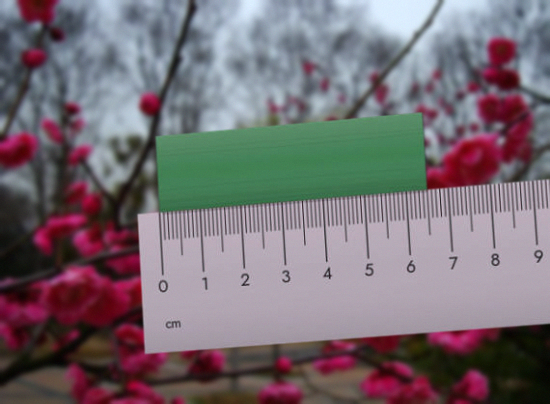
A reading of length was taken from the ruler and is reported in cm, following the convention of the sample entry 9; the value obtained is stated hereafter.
6.5
